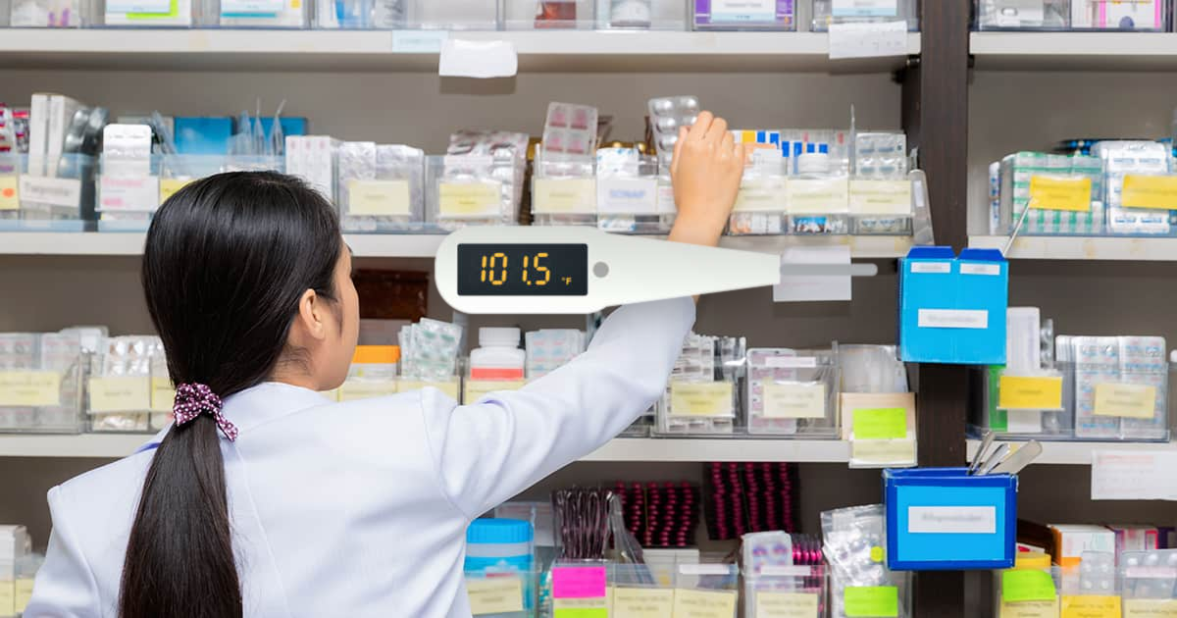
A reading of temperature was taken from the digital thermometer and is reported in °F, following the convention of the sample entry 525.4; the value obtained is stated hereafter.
101.5
